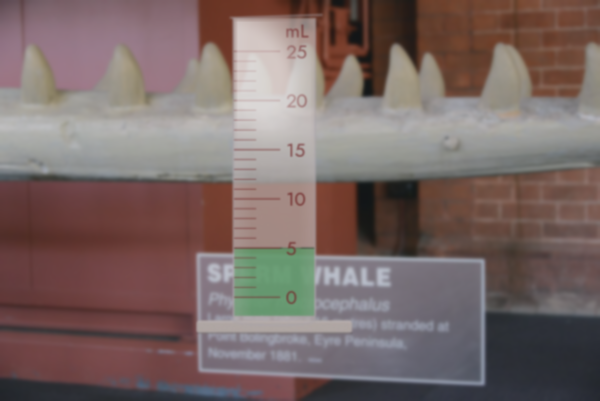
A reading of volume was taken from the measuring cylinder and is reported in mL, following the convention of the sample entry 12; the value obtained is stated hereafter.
5
